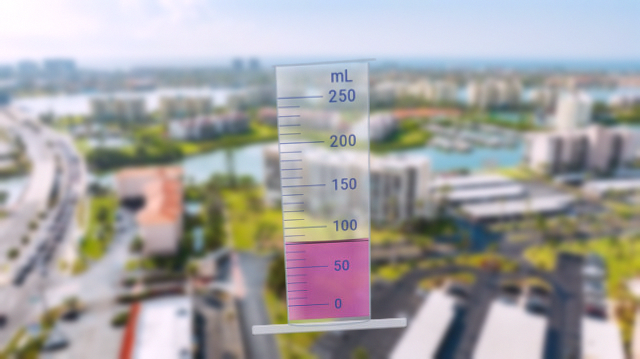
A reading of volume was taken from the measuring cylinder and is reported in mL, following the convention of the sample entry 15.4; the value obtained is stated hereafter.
80
